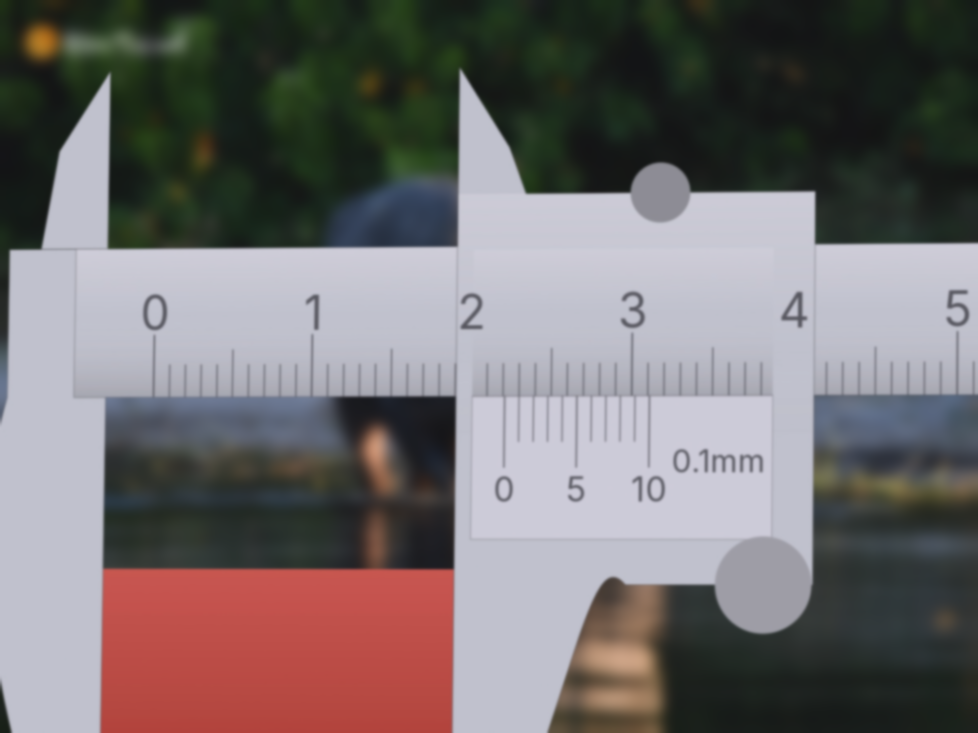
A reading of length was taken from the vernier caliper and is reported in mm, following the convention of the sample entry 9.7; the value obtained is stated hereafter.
22.1
